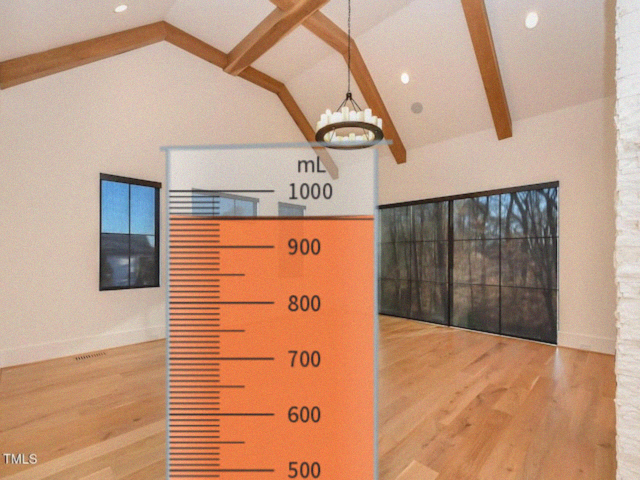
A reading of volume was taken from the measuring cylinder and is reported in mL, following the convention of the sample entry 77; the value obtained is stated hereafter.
950
